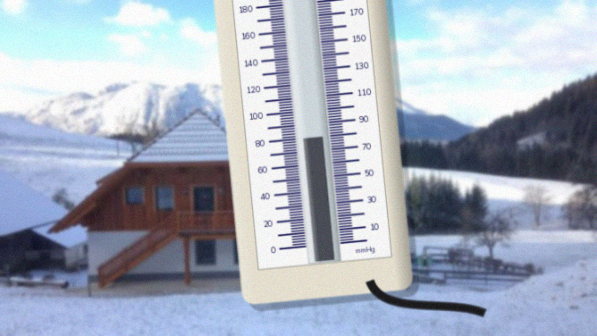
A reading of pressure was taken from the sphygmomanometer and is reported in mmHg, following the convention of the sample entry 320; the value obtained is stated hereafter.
80
